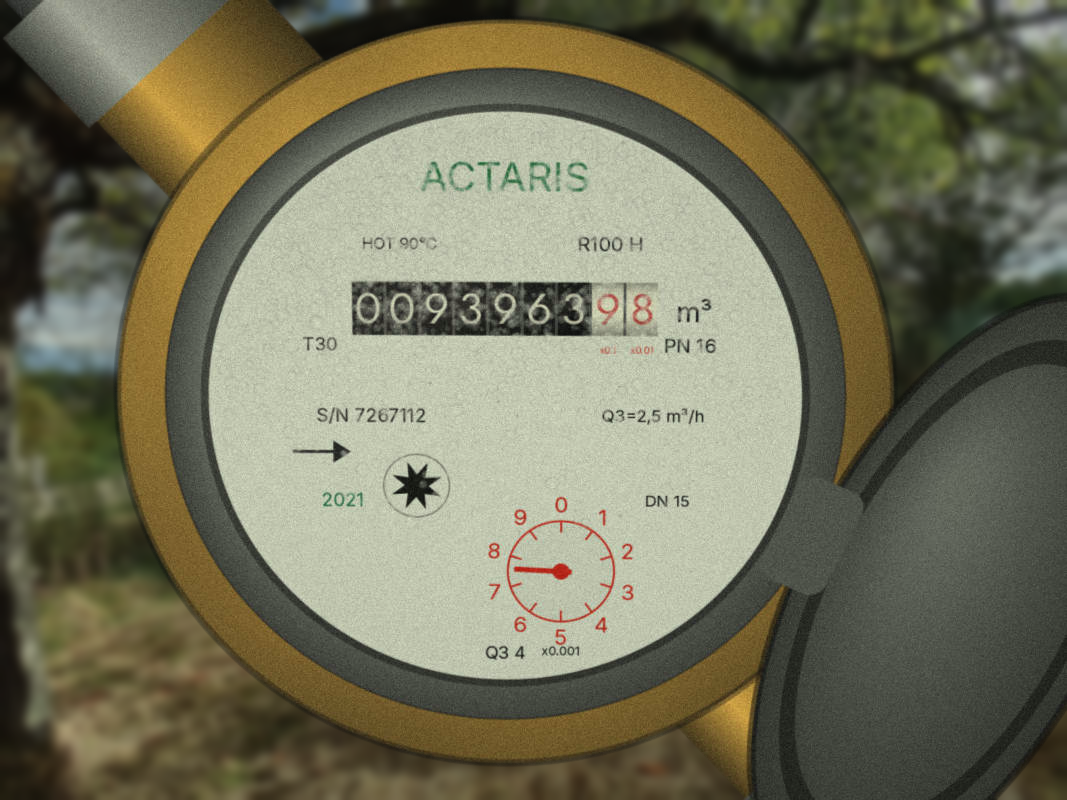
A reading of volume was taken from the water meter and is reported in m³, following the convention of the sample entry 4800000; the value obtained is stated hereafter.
93963.987
